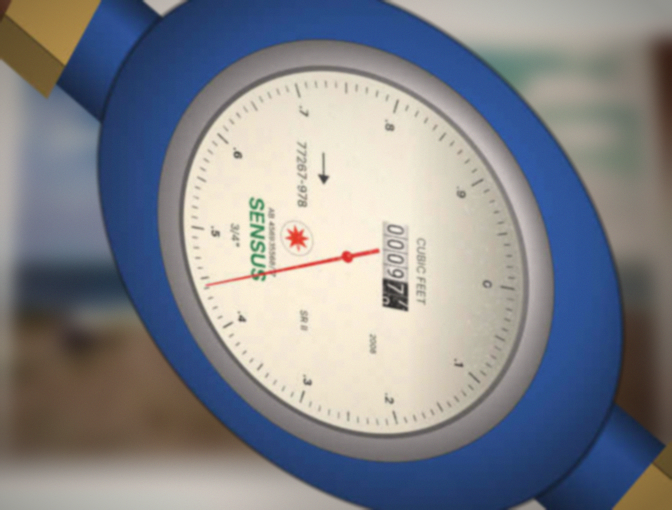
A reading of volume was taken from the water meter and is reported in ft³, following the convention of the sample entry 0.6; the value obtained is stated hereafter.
977.44
